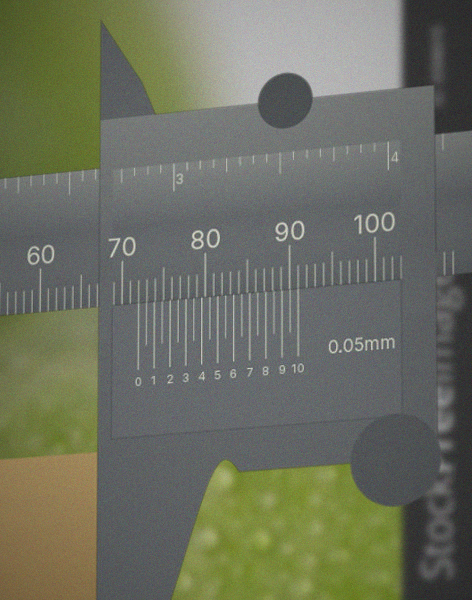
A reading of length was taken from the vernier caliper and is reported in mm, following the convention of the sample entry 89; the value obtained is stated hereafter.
72.0
